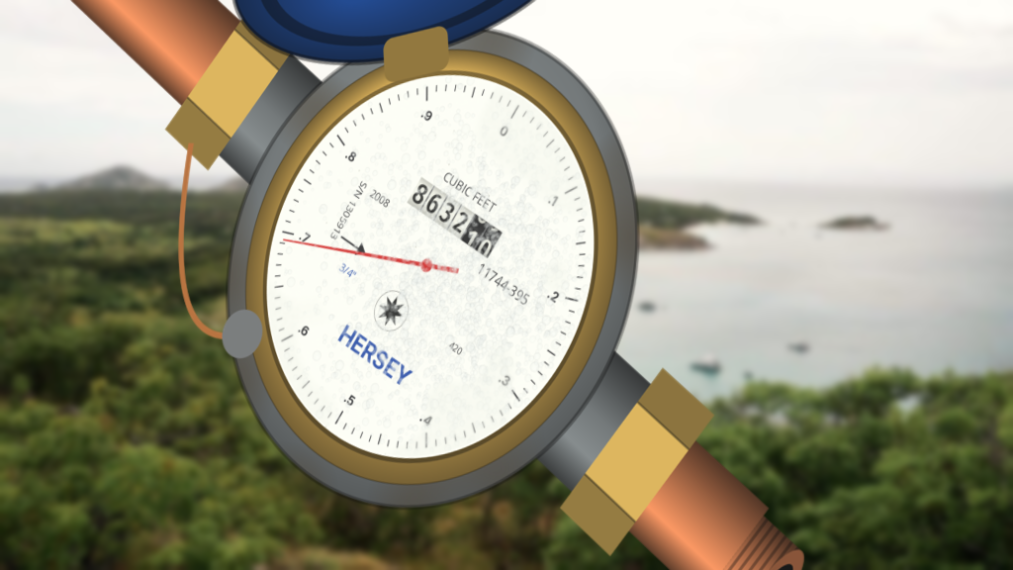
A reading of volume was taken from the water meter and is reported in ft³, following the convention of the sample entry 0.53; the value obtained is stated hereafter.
863209.69
